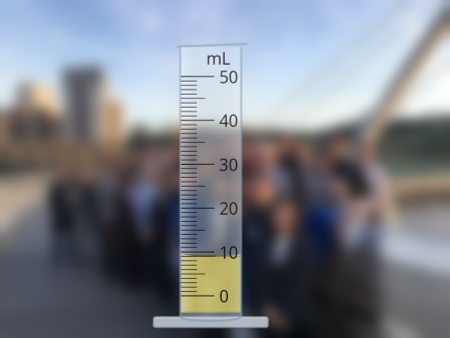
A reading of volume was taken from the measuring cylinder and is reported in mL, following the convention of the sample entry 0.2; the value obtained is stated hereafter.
9
